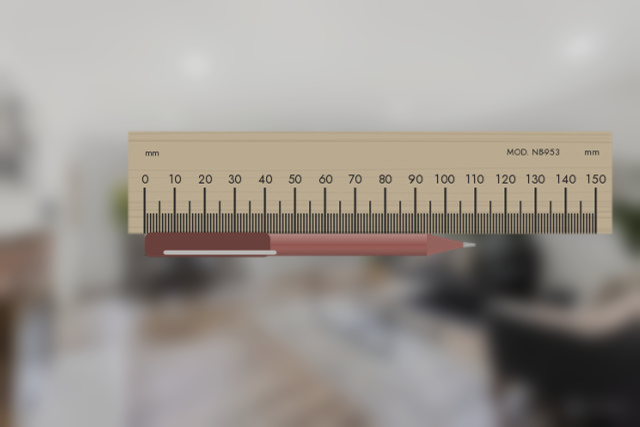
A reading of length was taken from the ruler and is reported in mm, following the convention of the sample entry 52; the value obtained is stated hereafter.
110
